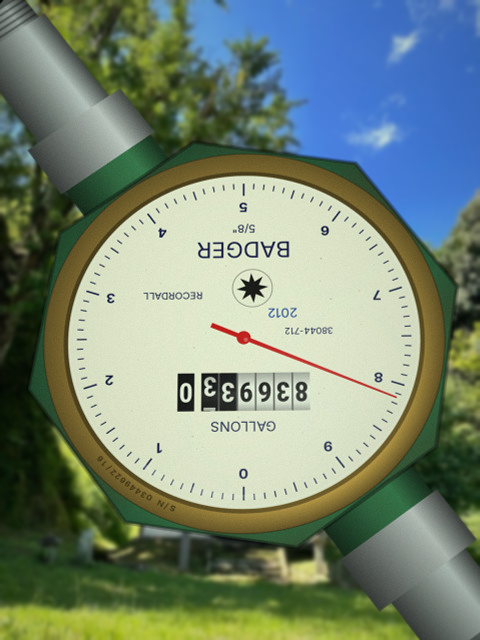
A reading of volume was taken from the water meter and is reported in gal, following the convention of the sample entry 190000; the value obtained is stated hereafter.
8369328.1
